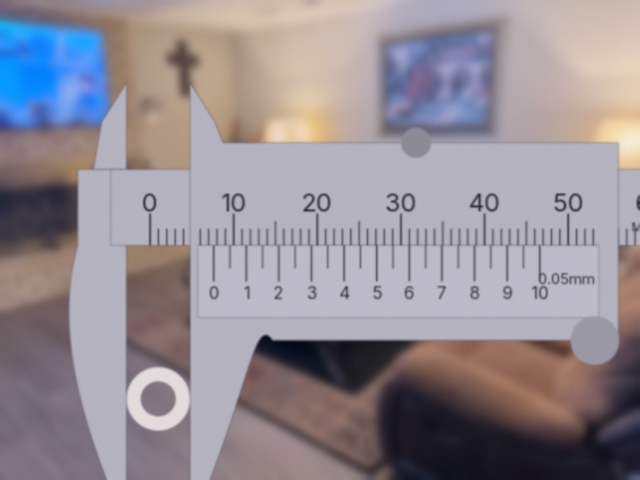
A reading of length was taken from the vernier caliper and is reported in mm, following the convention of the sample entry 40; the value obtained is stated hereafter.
7.6
